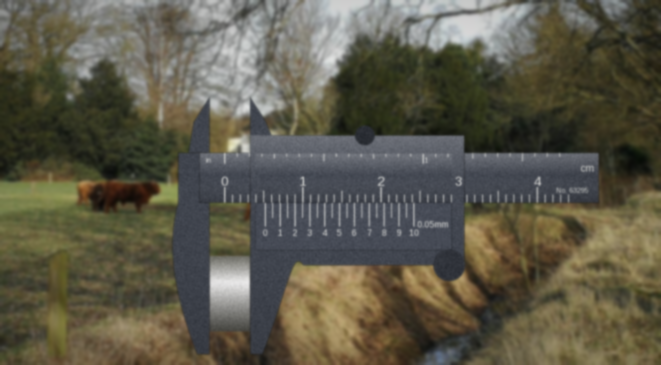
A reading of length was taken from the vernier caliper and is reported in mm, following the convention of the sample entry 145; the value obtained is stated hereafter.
5.2
